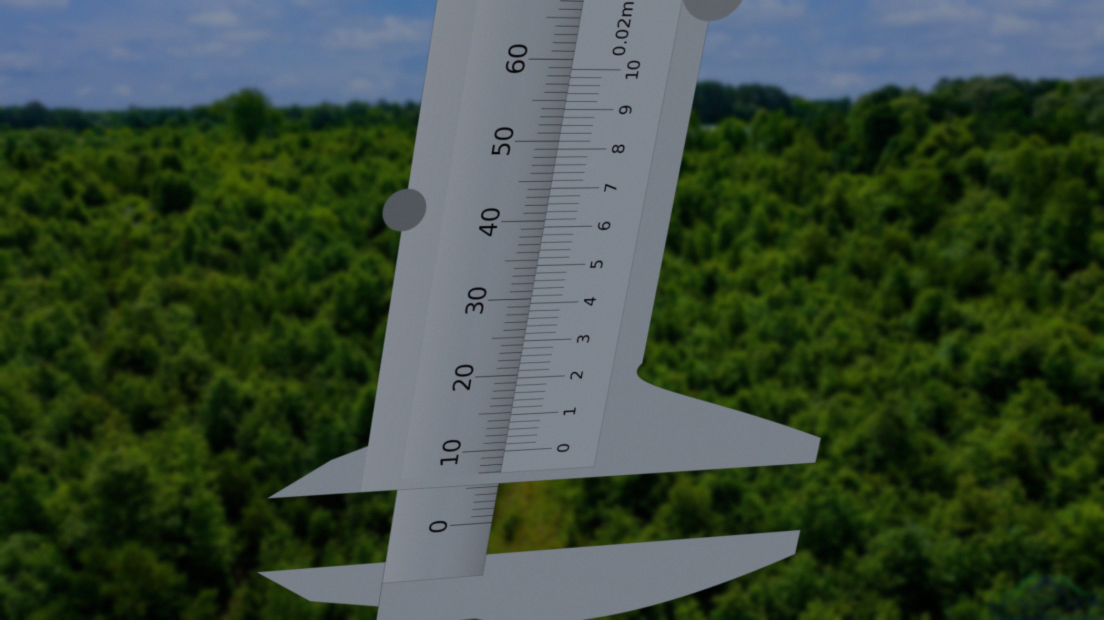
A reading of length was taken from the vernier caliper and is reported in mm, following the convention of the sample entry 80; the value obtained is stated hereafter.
9.8
